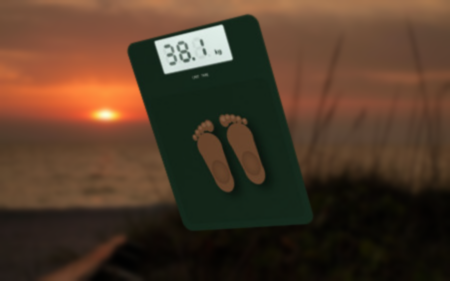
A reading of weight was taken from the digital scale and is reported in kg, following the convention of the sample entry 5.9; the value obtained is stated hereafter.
38.1
